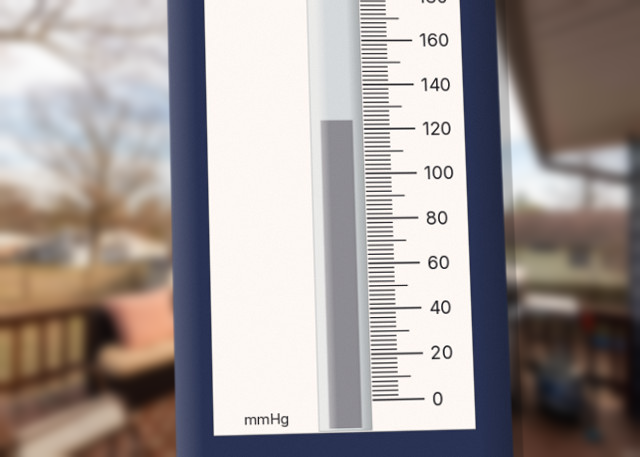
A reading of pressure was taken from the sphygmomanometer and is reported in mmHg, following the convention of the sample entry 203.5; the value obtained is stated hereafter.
124
